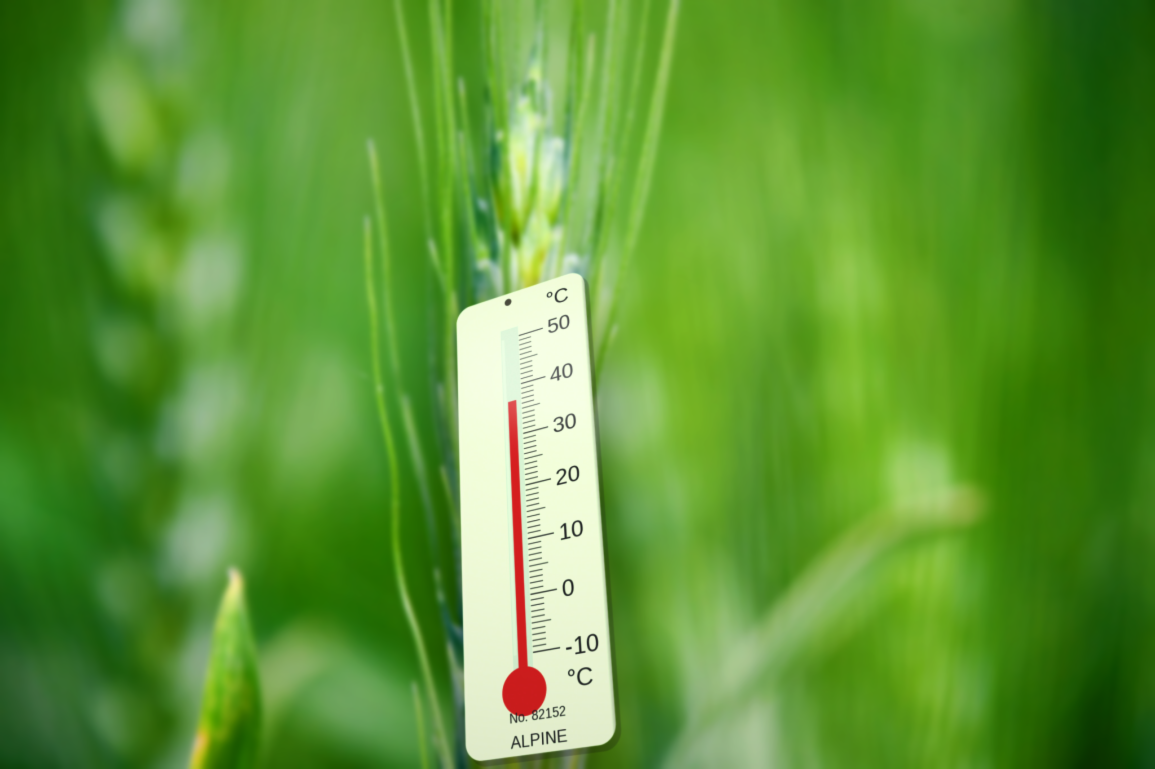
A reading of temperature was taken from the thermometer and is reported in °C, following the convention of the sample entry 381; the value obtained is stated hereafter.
37
